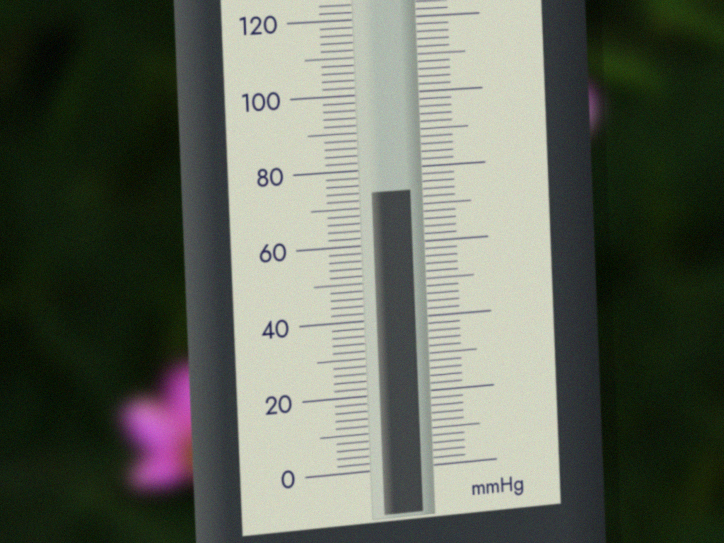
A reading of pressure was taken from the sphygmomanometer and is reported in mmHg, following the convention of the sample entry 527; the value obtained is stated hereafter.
74
